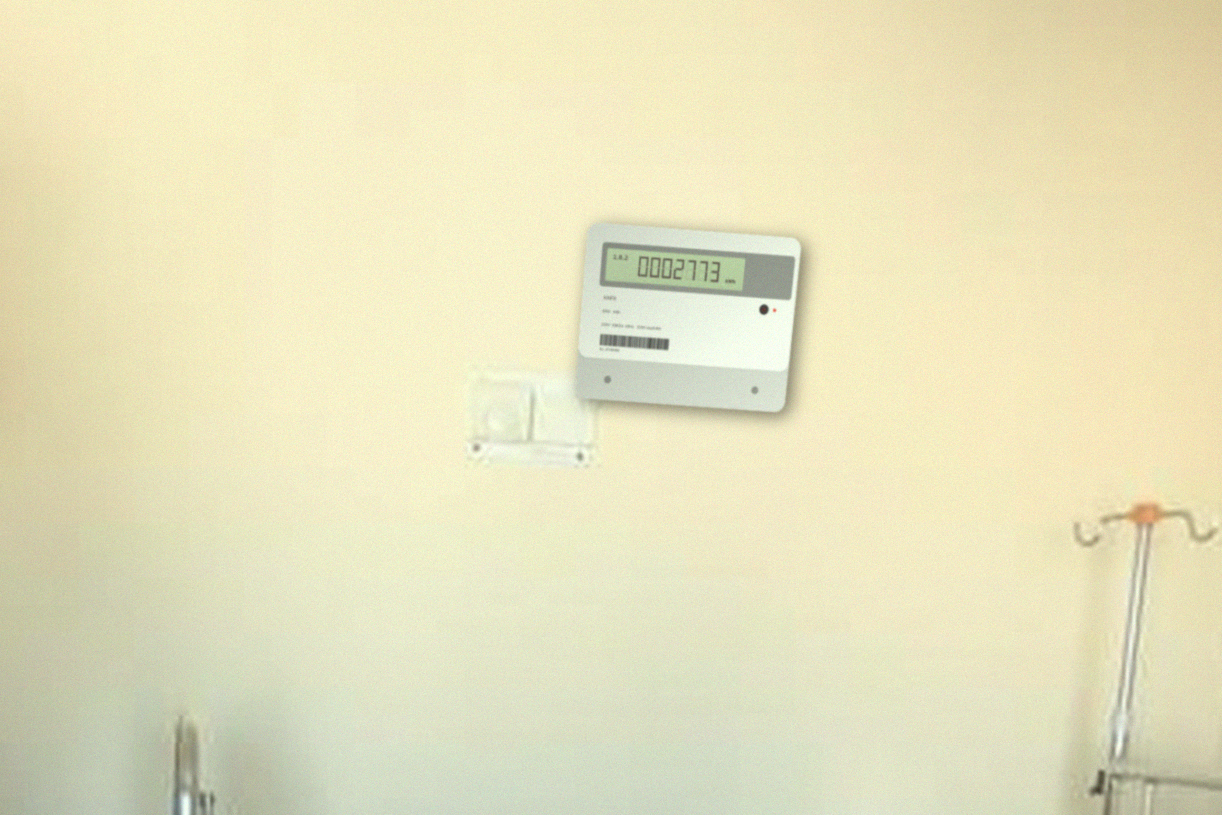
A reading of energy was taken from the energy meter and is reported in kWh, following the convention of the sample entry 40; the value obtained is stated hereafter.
2773
